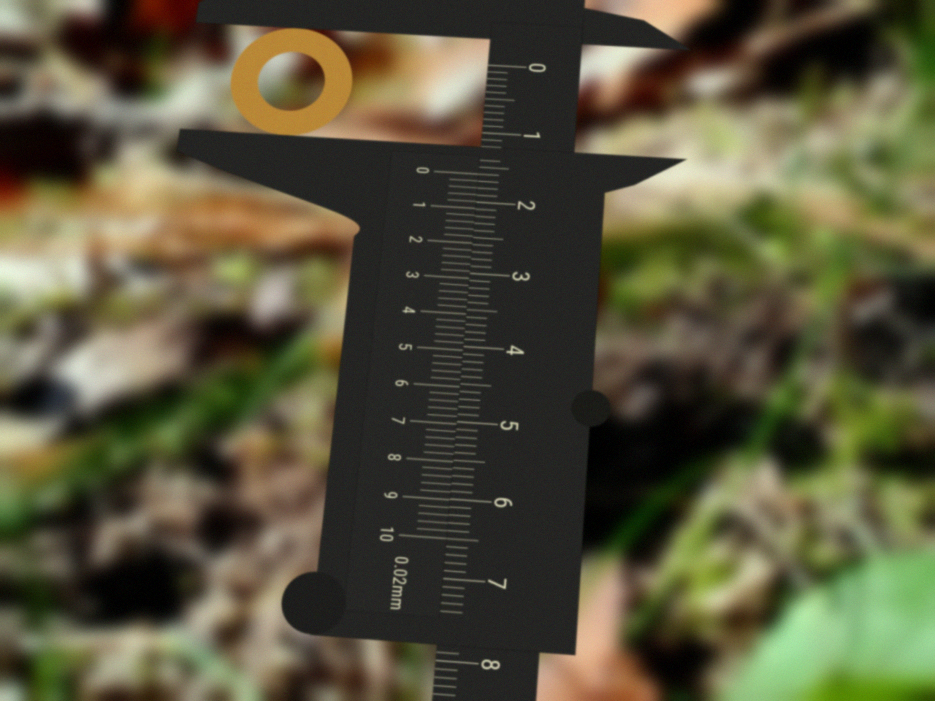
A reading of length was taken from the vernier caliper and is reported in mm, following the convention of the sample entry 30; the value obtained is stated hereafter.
16.0
